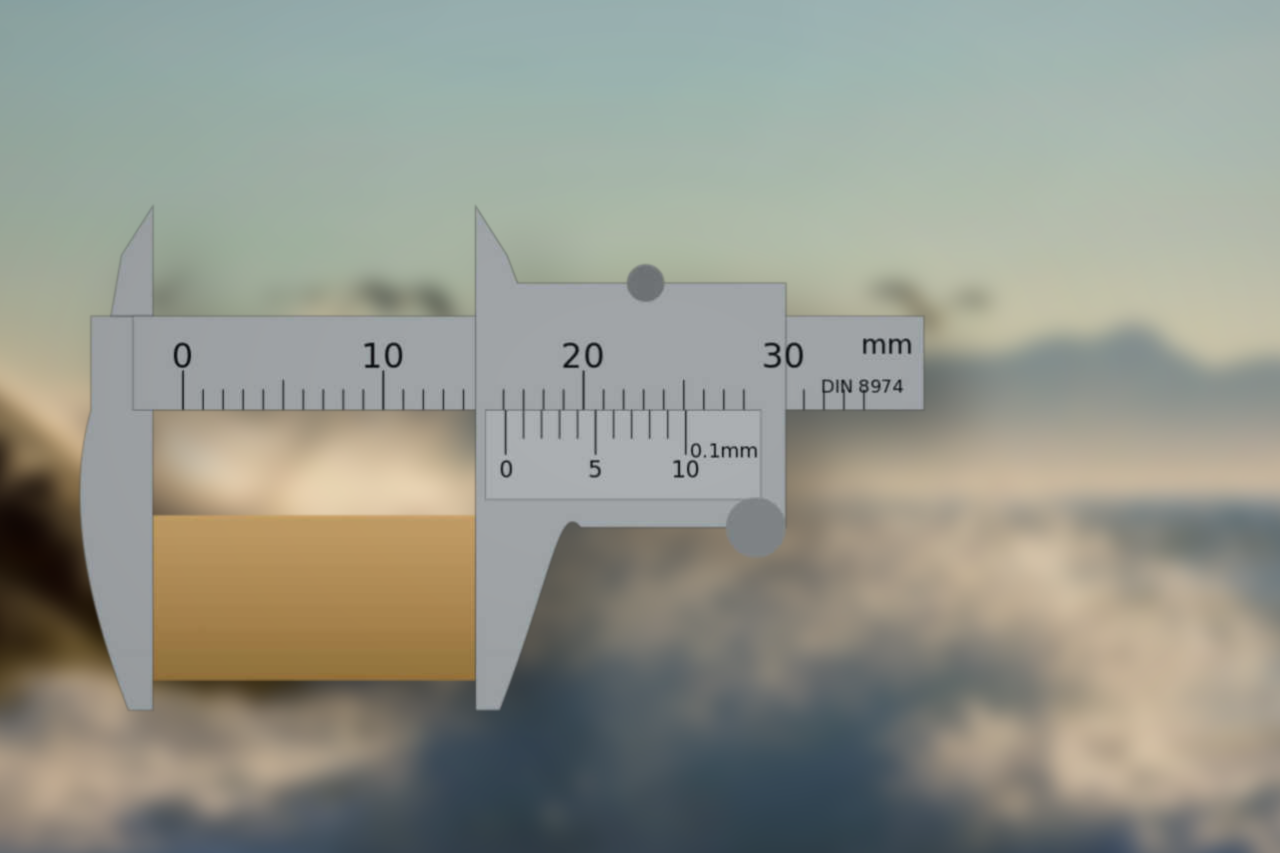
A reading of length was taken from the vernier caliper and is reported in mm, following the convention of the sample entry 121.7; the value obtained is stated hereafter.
16.1
